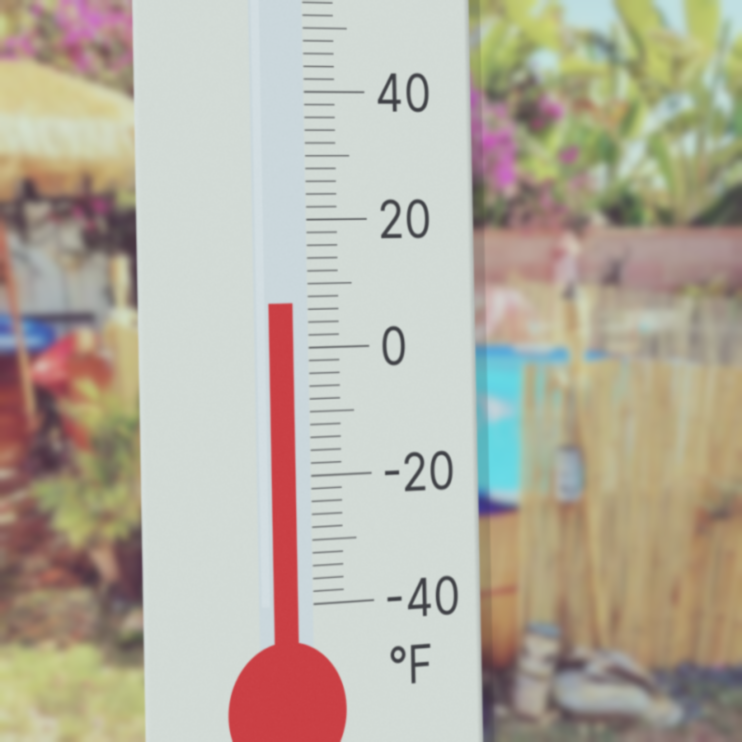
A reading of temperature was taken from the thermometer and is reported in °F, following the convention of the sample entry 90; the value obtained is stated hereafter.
7
